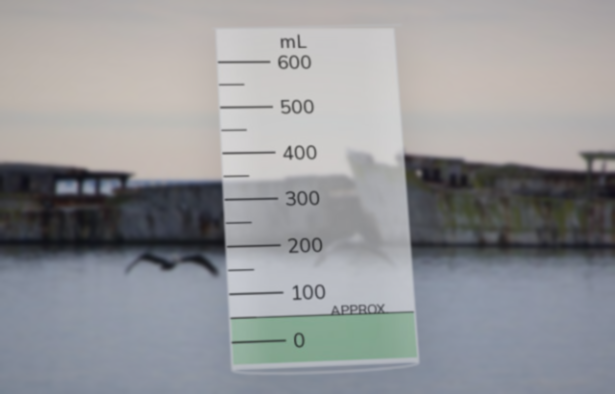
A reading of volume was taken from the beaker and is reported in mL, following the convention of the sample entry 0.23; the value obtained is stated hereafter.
50
